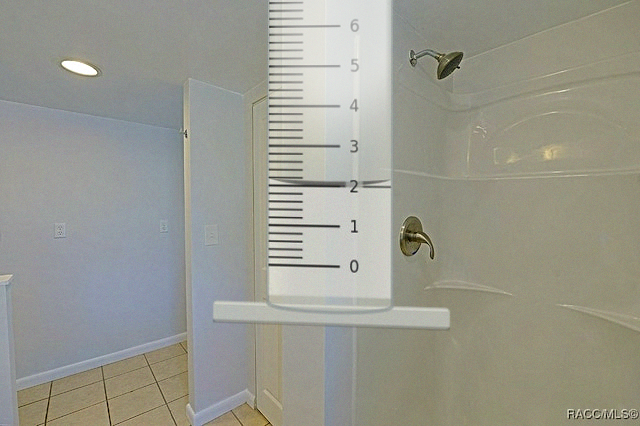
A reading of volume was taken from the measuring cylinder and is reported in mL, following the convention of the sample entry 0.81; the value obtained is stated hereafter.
2
